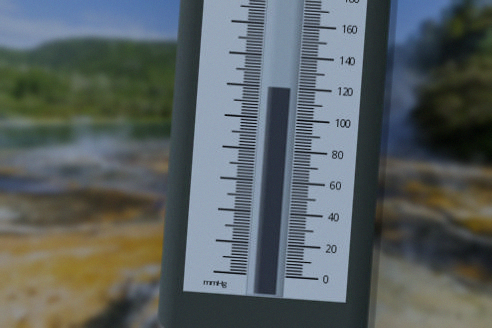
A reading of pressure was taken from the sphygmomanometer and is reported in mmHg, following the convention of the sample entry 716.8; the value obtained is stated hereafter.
120
